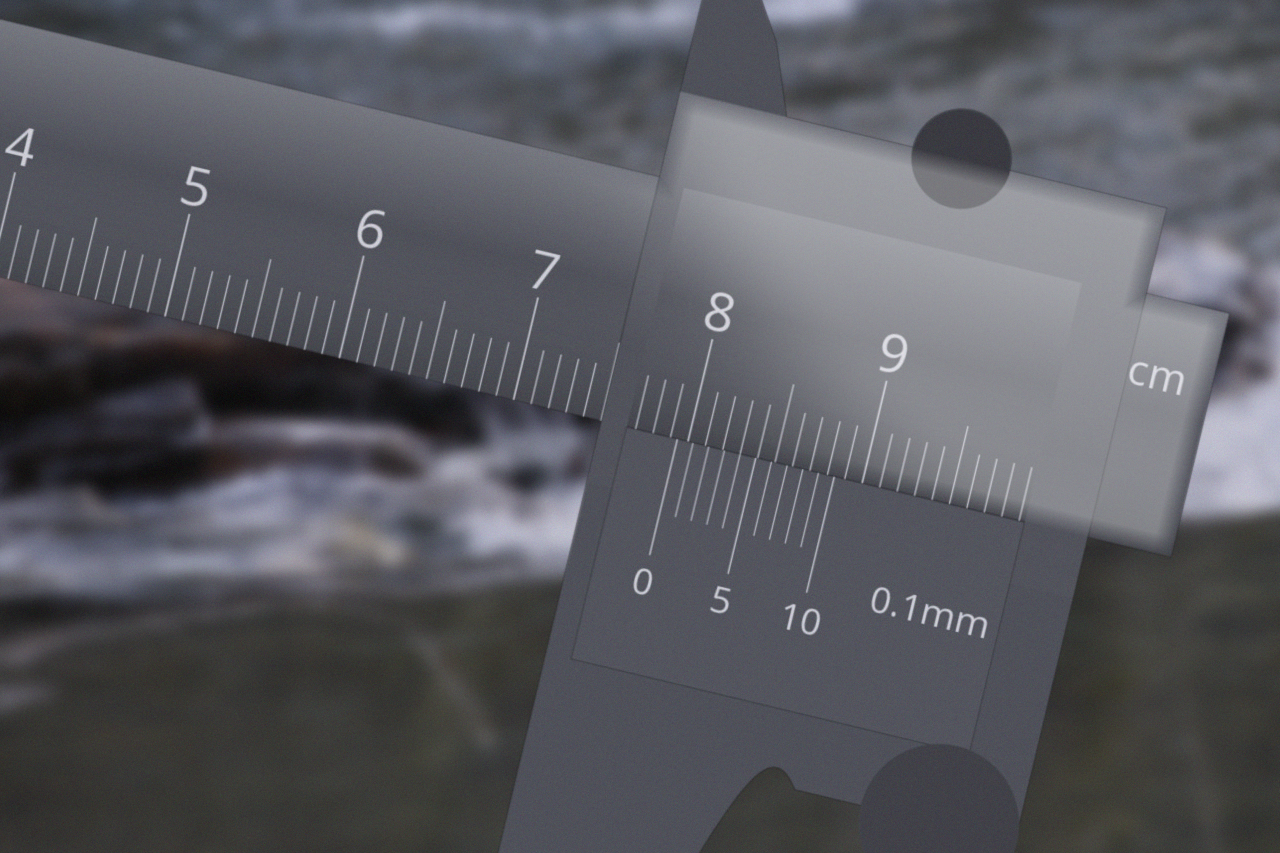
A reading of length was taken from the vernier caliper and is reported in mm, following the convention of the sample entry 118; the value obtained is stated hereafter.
79.4
